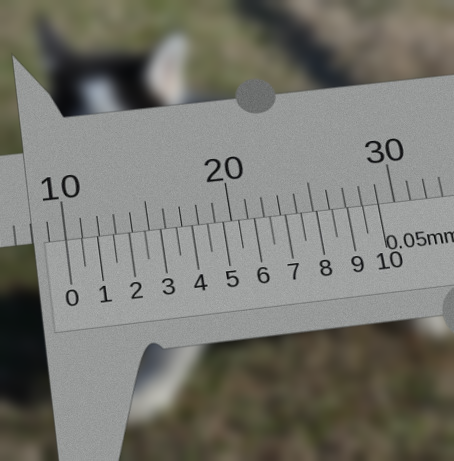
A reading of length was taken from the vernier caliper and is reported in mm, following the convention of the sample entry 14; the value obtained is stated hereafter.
10.0
